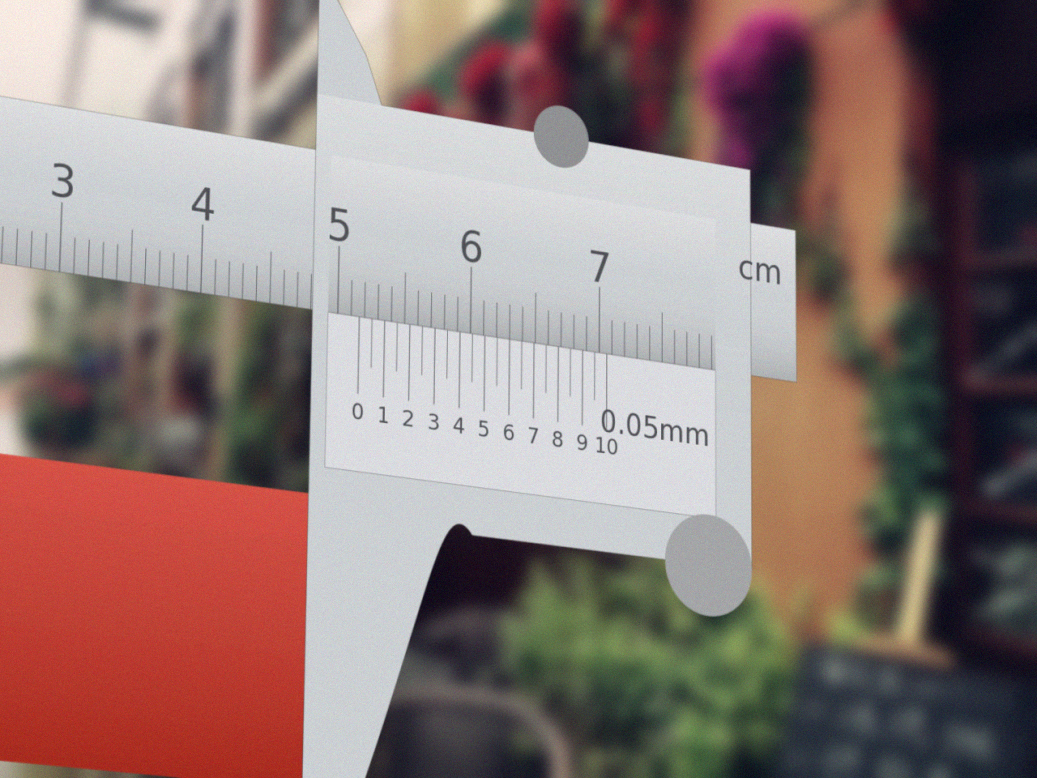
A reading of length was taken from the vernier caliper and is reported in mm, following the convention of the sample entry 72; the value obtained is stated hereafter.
51.6
